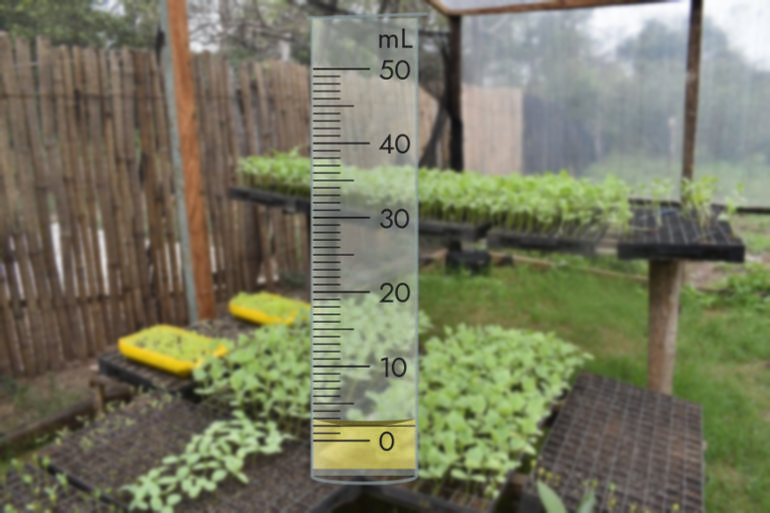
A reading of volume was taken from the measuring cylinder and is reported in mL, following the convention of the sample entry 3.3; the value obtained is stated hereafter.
2
